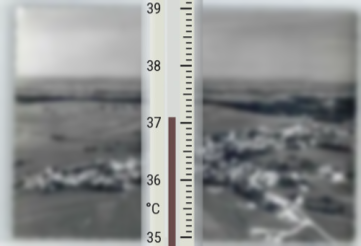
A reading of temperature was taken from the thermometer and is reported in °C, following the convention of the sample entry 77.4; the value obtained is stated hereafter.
37.1
